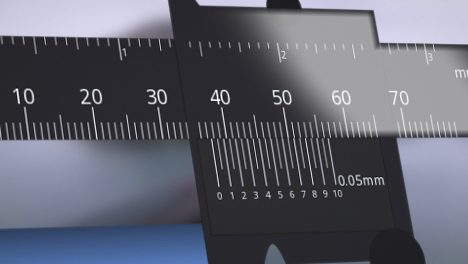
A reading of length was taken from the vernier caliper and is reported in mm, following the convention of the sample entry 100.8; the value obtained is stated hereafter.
37.6
